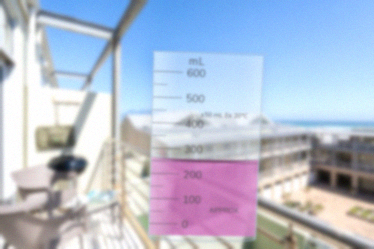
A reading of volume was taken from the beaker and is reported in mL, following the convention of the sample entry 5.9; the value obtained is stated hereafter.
250
